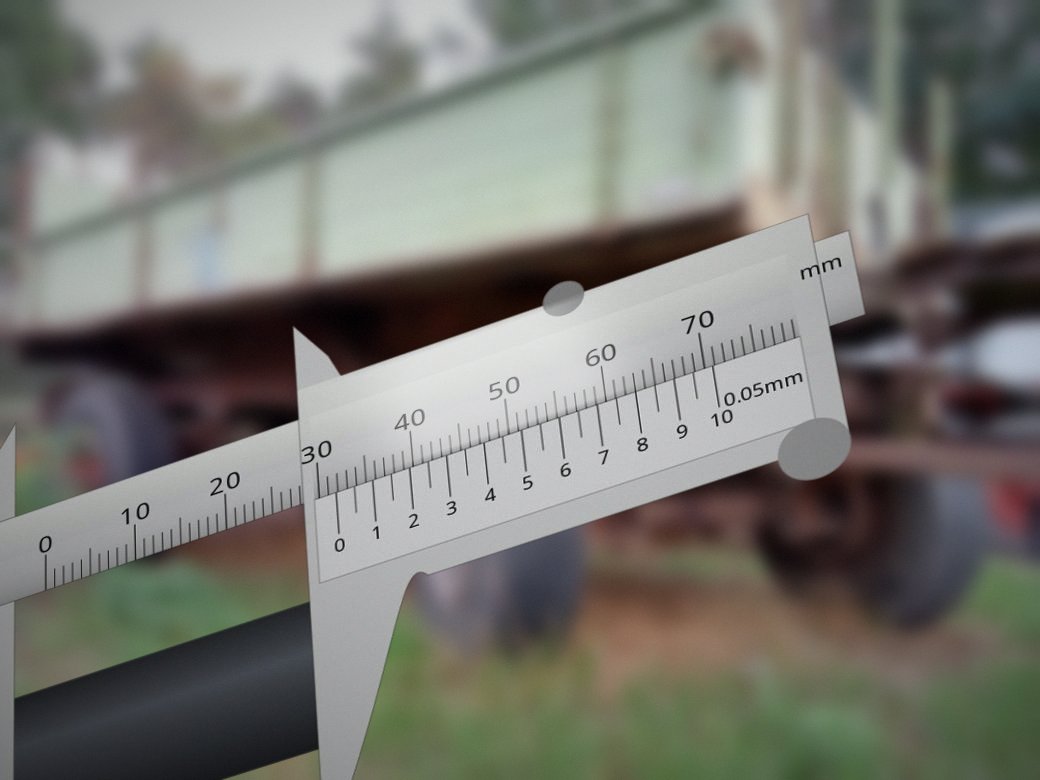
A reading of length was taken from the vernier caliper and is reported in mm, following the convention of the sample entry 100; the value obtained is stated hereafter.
31.8
